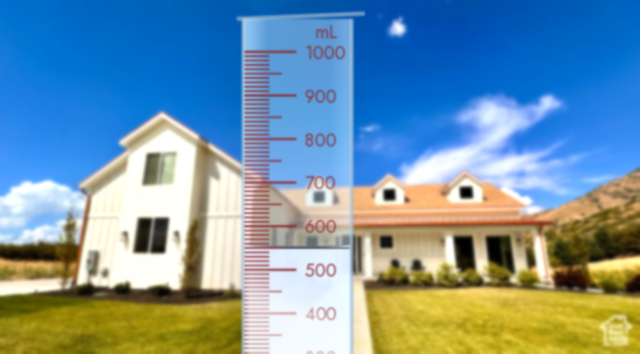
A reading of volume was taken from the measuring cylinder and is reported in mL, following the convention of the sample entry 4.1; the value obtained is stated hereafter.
550
